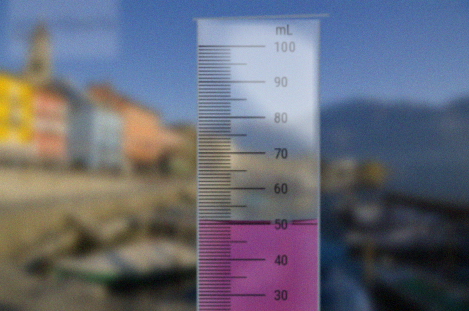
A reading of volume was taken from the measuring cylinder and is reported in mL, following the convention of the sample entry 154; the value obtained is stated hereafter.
50
